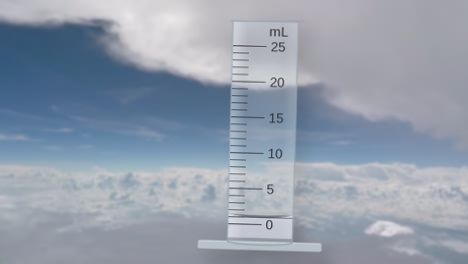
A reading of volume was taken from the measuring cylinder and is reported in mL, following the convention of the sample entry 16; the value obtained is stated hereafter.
1
